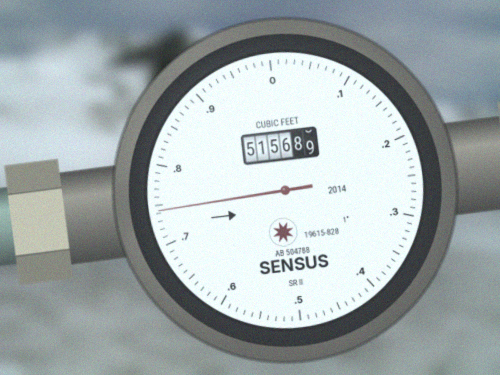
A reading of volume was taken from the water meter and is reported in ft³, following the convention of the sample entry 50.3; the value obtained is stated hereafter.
515688.74
